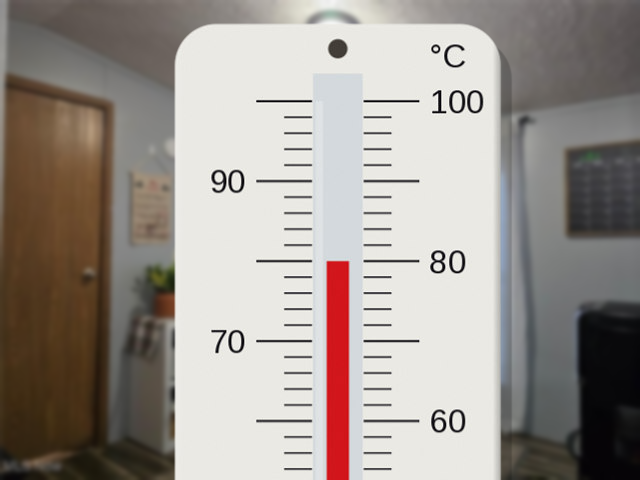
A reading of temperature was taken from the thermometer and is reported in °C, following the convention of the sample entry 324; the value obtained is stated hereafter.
80
